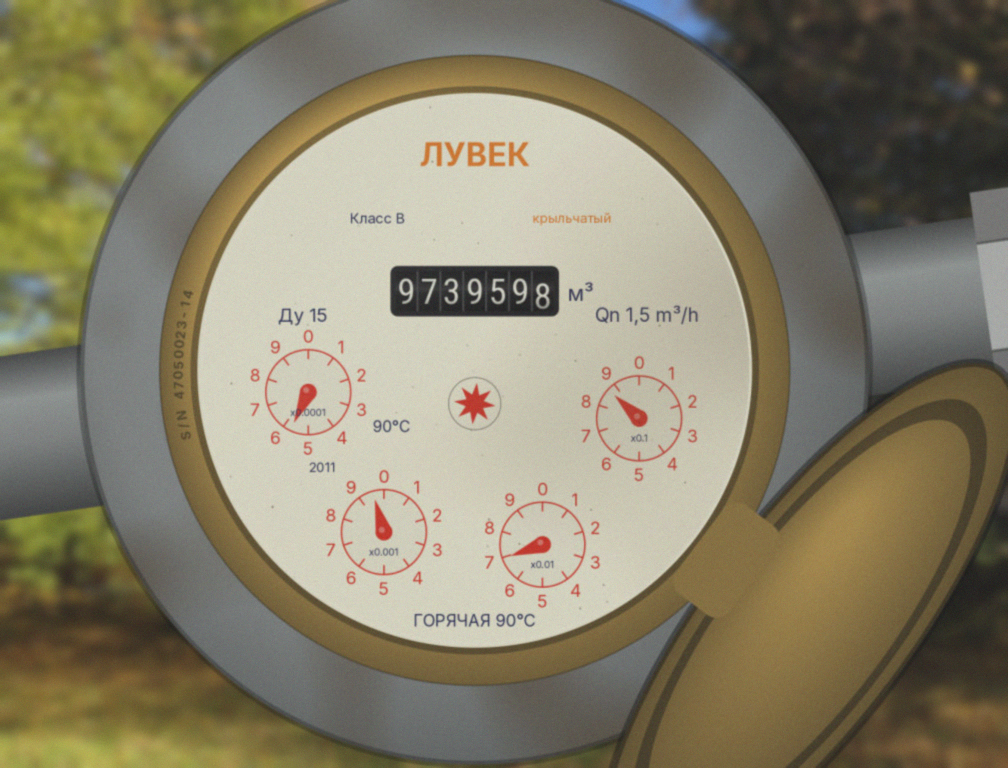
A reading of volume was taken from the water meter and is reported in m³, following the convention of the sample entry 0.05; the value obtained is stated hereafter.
9739597.8695
